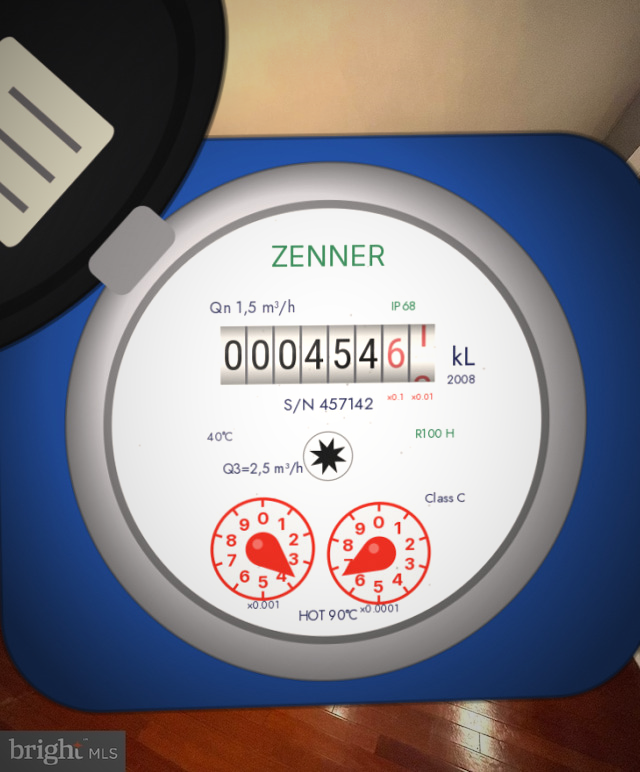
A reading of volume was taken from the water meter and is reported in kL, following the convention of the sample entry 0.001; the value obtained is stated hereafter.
454.6136
